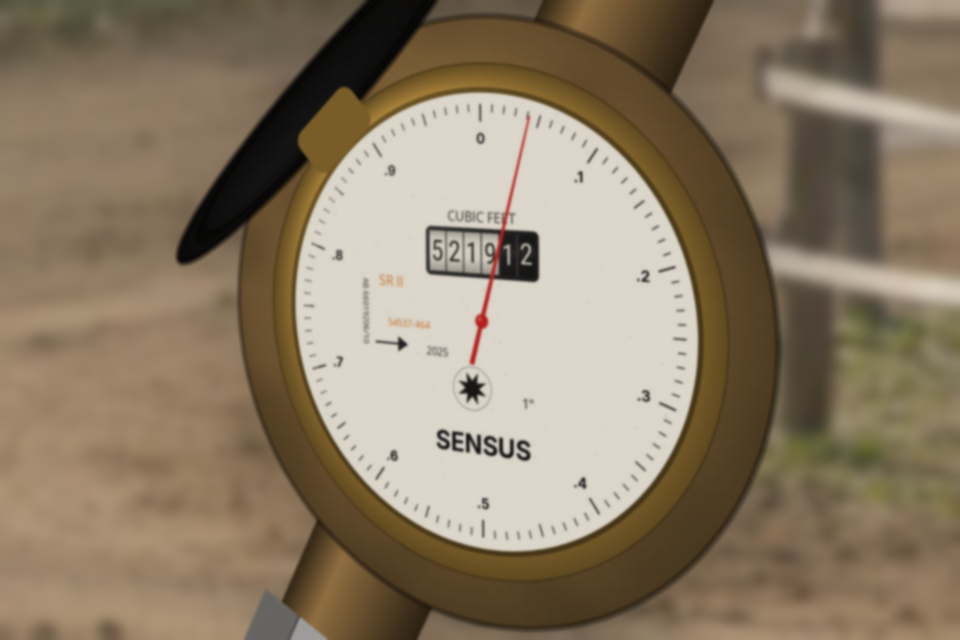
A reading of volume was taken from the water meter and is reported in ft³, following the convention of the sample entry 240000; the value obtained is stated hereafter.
521912.04
